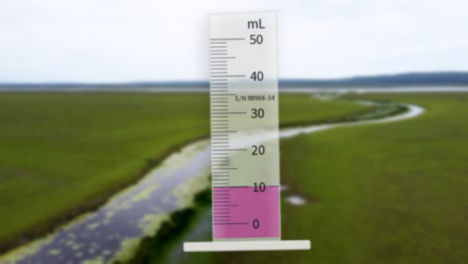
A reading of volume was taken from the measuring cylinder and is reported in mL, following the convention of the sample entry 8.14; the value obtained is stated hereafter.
10
